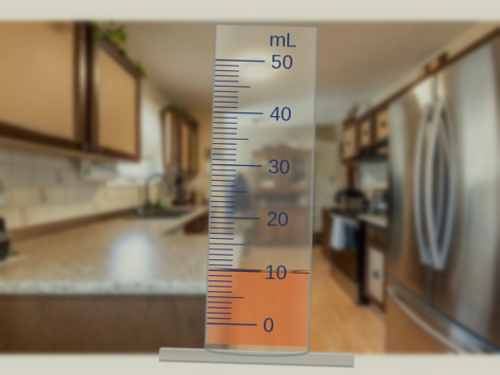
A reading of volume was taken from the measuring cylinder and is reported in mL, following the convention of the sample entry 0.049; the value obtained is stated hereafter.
10
